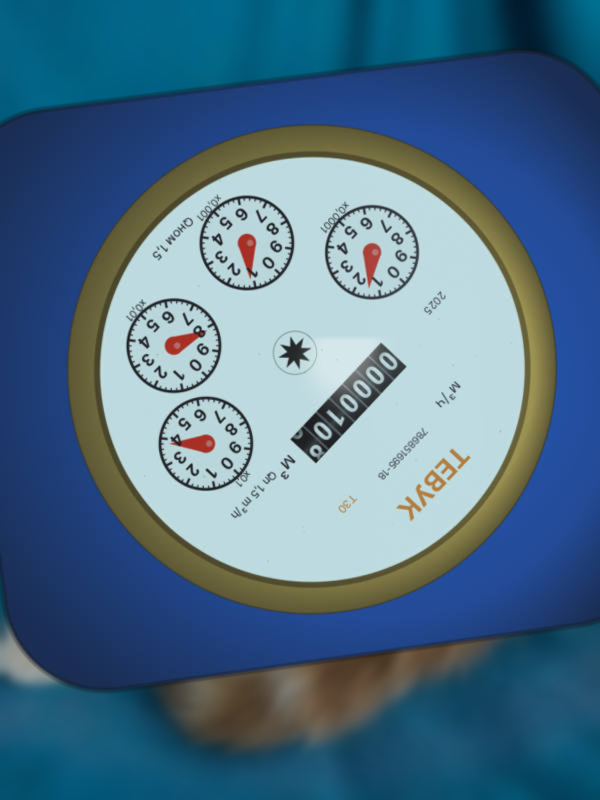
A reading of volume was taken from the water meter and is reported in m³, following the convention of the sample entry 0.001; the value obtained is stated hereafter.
108.3811
